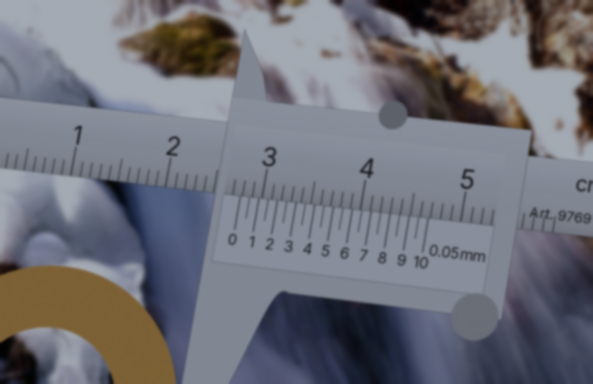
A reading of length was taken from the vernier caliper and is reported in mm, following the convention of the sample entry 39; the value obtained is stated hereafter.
27.8
